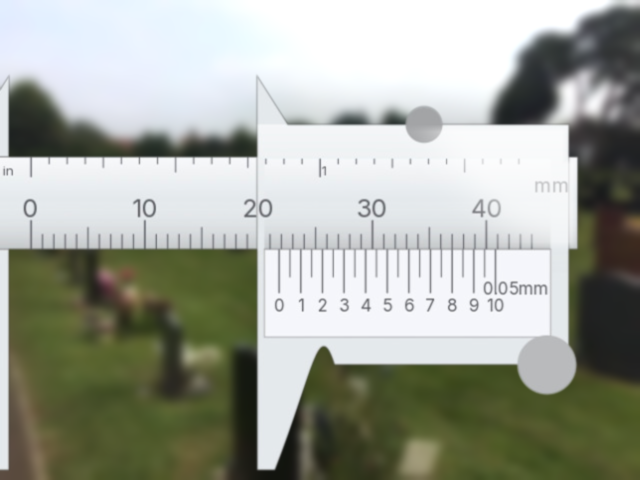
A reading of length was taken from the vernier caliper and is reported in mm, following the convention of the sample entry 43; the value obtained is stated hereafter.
21.8
